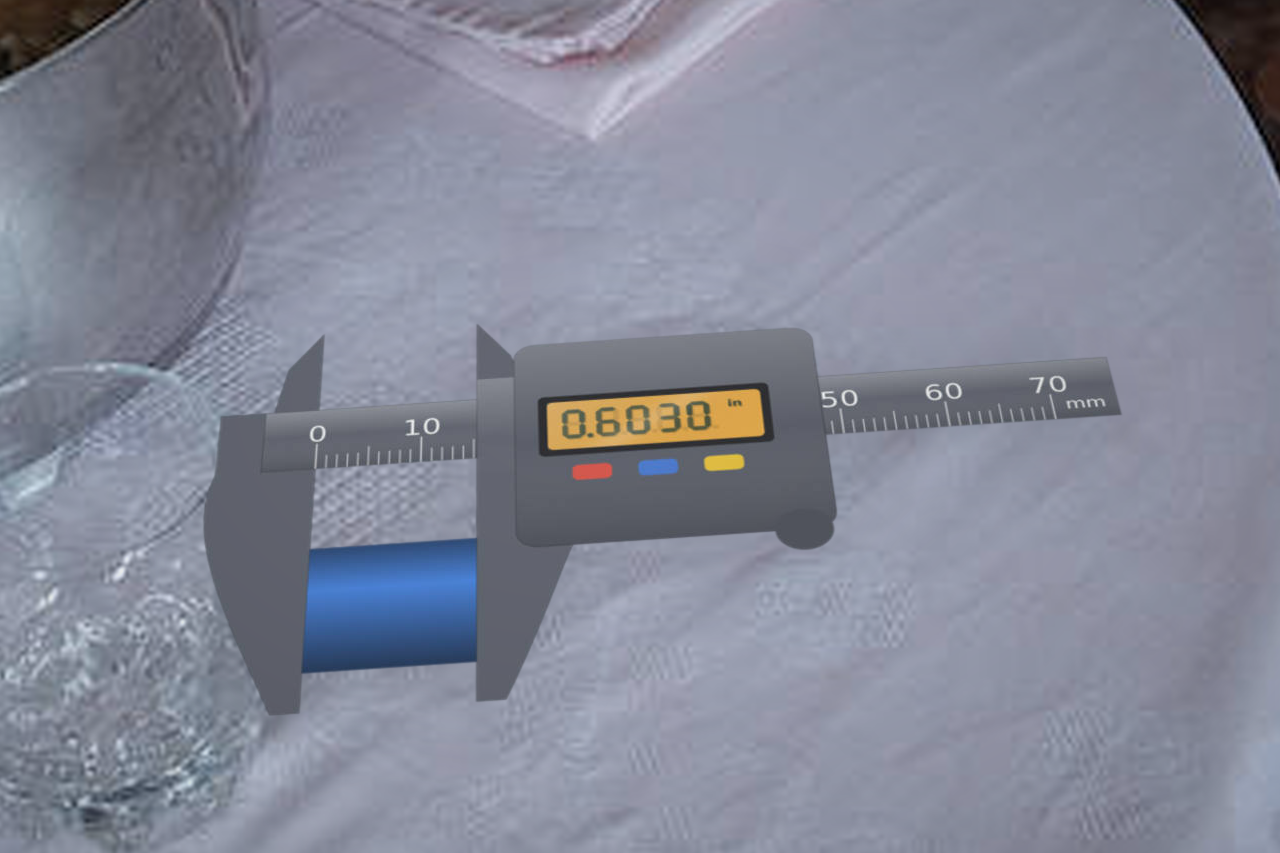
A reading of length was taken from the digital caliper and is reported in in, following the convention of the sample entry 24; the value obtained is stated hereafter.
0.6030
